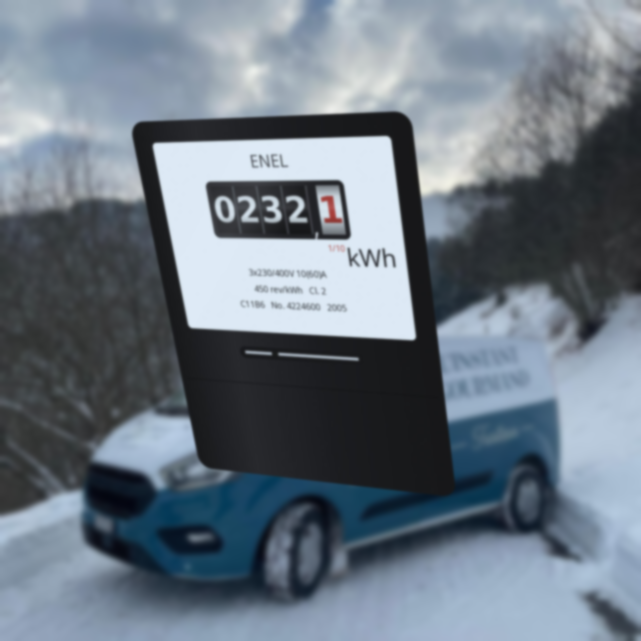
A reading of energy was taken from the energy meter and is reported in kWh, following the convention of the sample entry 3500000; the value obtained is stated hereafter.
232.1
